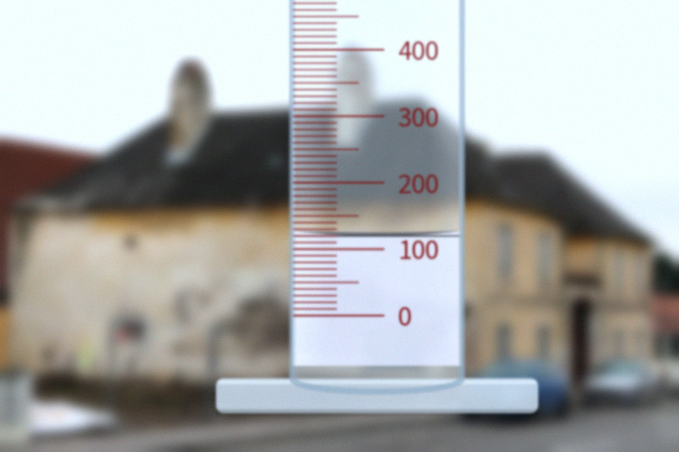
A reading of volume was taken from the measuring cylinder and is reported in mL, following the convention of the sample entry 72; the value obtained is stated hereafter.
120
